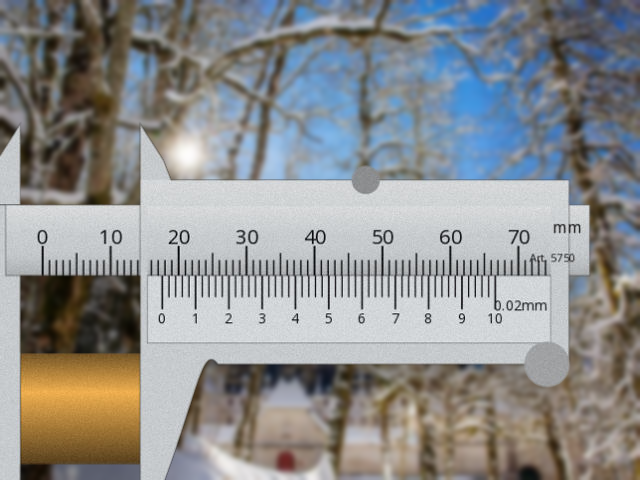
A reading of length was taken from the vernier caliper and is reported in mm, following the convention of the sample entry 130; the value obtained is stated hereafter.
17.6
